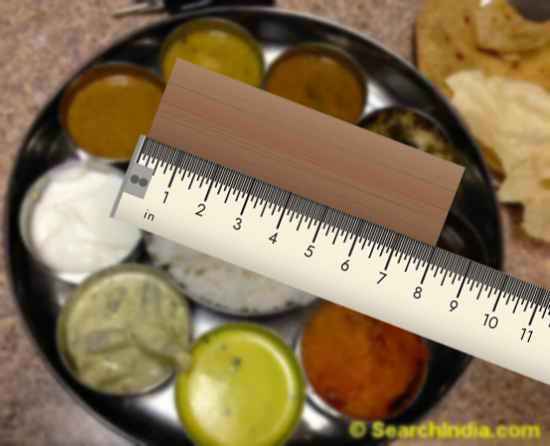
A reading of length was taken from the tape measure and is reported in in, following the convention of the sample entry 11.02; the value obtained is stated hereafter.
8
